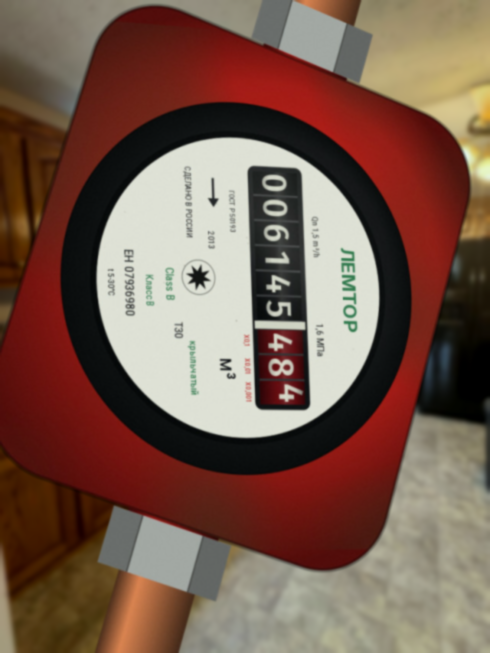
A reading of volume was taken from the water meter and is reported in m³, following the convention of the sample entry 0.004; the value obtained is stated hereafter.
6145.484
